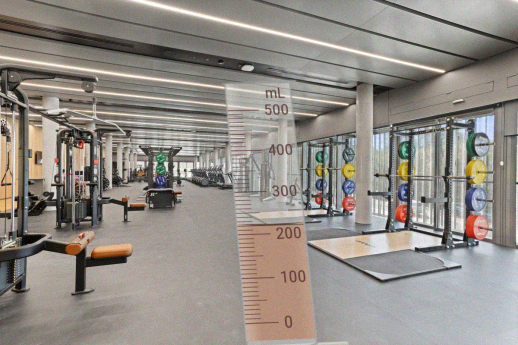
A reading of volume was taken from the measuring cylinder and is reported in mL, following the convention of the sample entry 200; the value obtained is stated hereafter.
220
